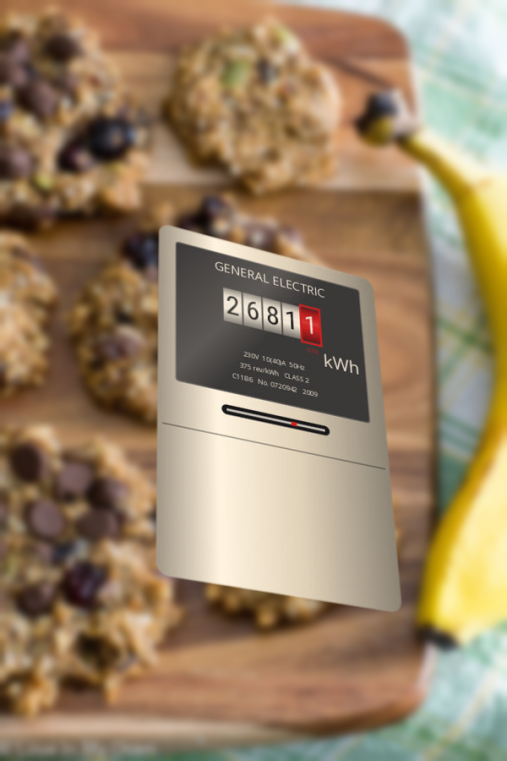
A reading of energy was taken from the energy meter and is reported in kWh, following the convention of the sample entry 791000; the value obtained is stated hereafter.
2681.1
